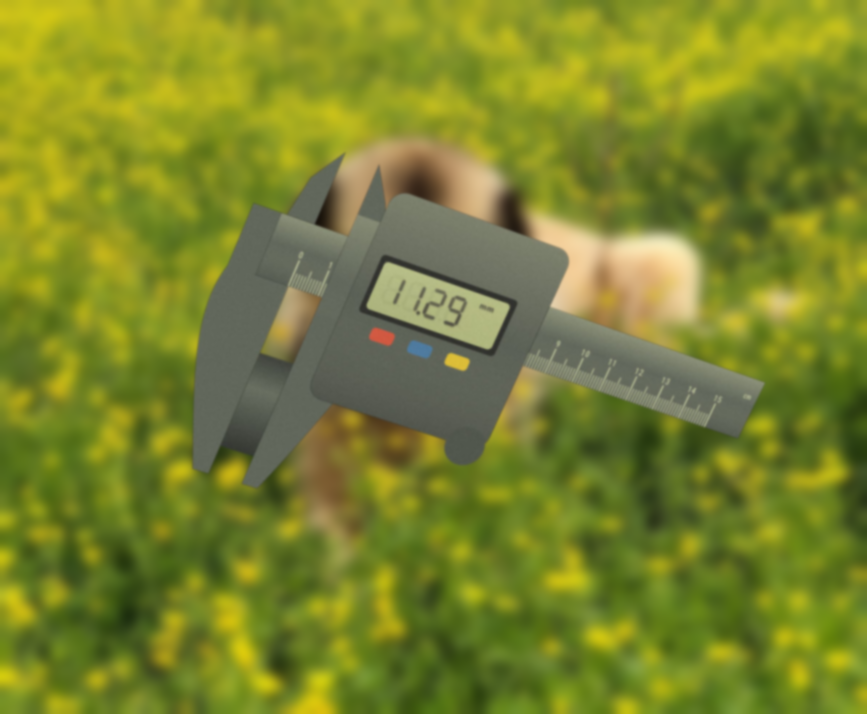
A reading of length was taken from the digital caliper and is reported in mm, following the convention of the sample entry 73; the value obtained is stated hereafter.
11.29
